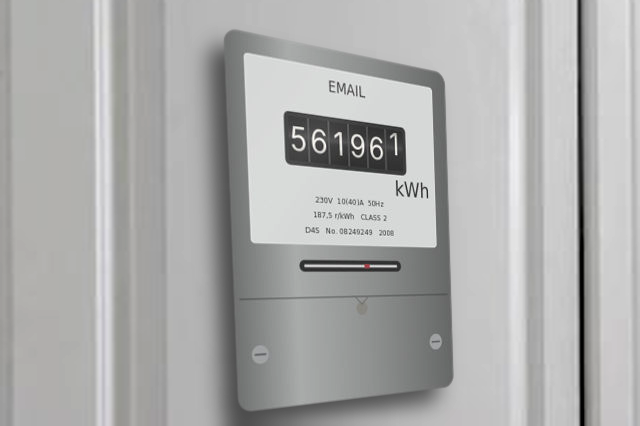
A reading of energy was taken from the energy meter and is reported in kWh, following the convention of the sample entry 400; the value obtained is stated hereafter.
561961
